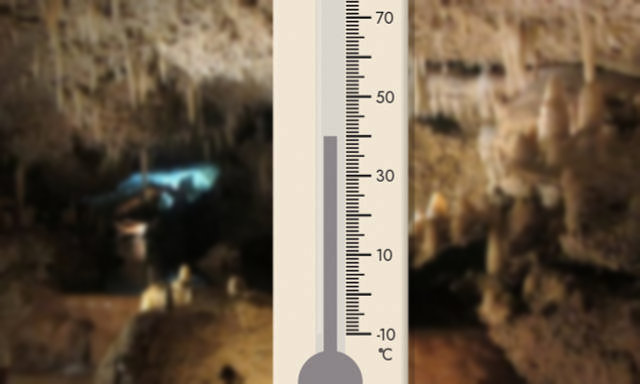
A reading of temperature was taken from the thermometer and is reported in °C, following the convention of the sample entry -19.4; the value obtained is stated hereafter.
40
